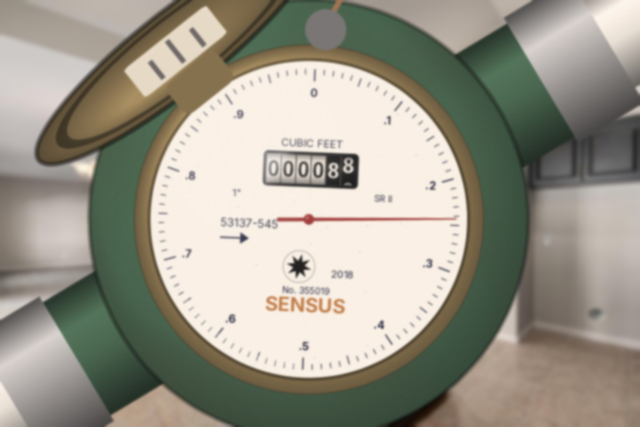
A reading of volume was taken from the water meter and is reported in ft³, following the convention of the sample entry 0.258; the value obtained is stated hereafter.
88.24
